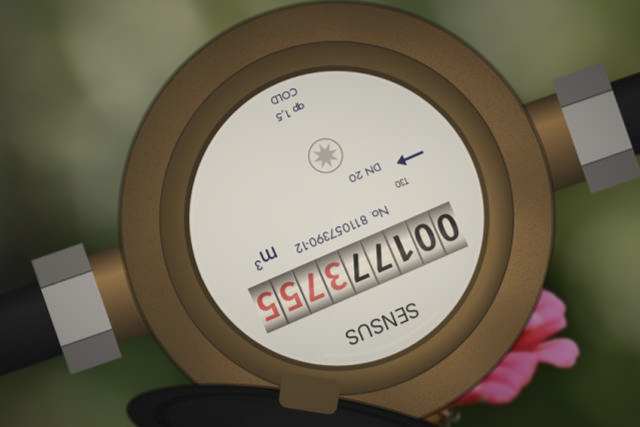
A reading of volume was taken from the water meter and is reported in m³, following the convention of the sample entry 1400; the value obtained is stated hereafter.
177.3755
